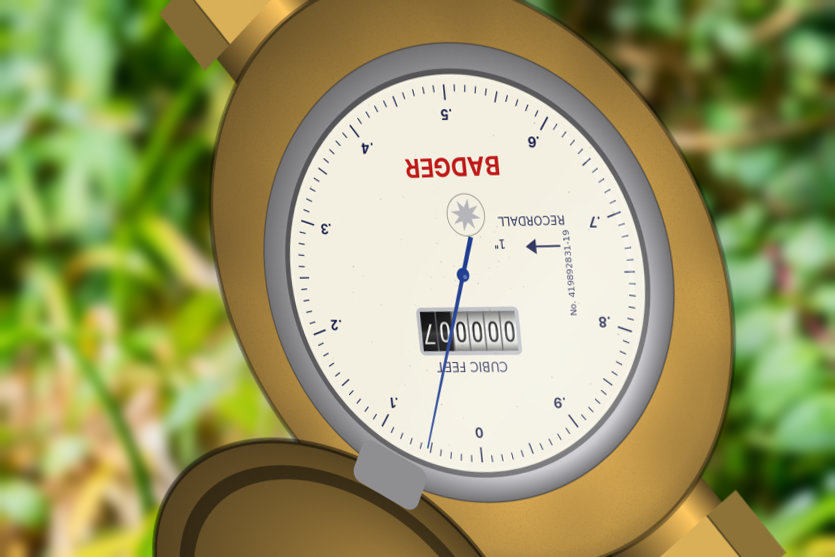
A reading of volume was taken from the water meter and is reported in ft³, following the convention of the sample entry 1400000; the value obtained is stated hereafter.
7.05
